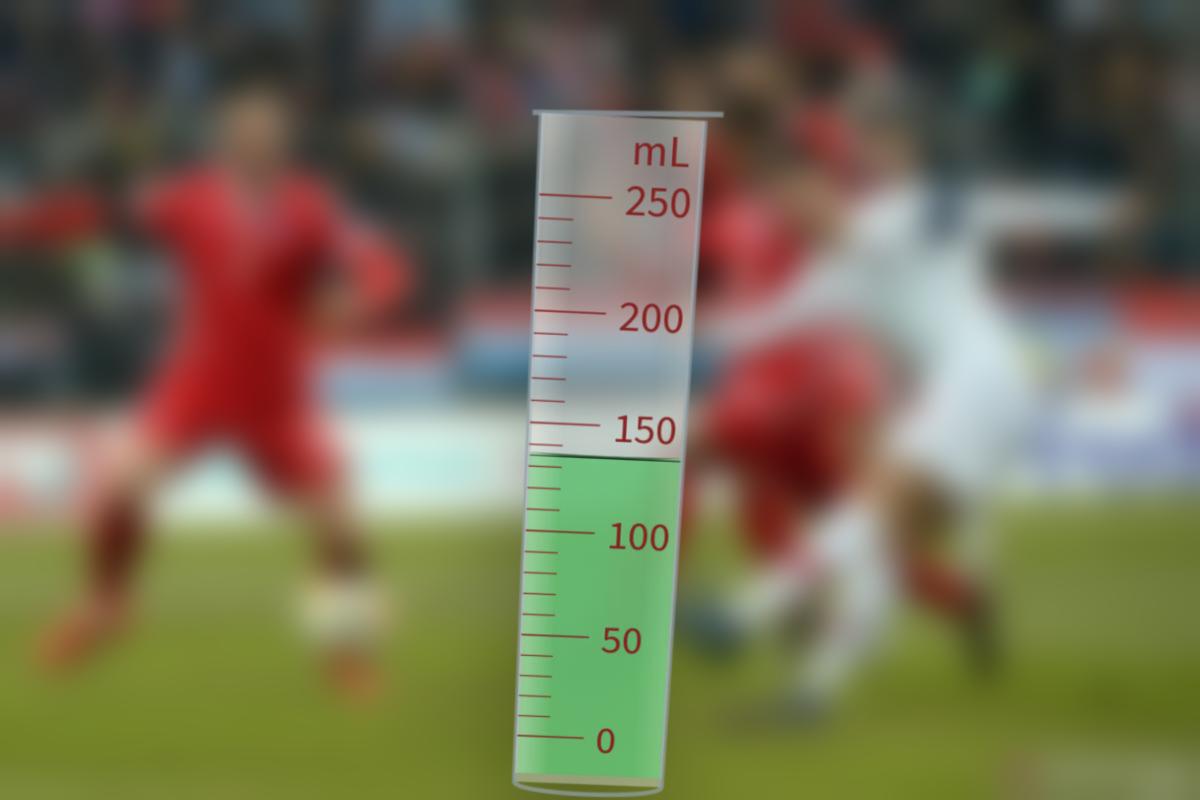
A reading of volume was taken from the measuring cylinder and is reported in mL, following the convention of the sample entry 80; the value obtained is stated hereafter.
135
